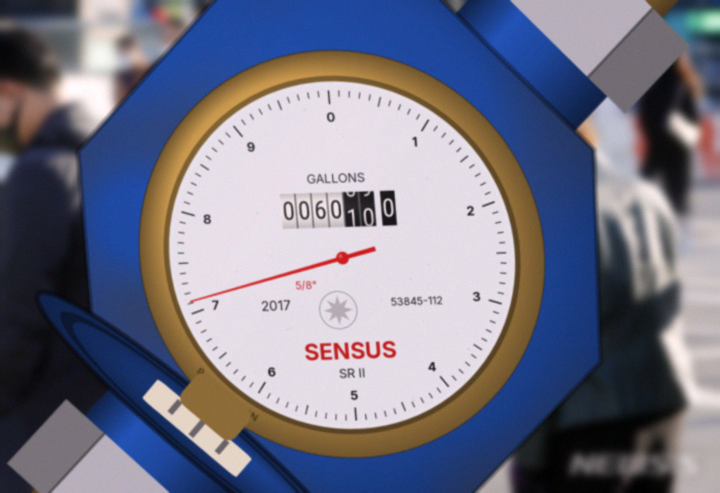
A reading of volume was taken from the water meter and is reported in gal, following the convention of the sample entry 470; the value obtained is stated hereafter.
60097.1
